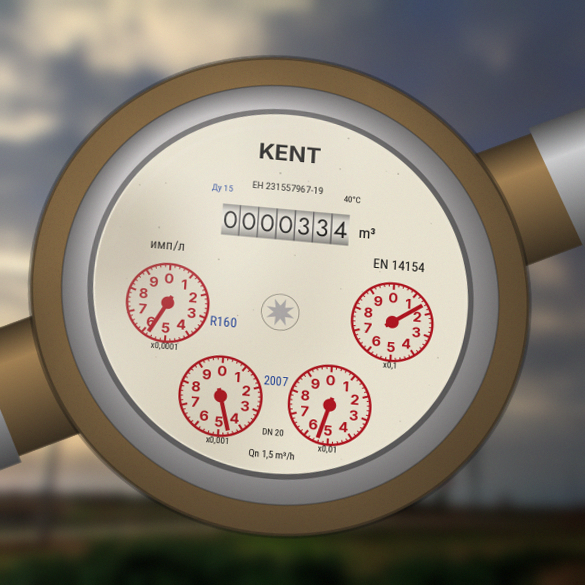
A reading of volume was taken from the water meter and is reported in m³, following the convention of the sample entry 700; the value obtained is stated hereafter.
334.1545
